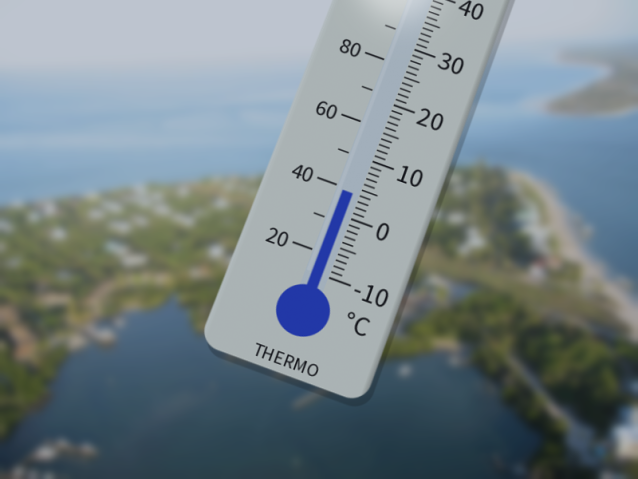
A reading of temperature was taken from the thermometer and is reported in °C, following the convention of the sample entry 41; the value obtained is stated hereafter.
4
